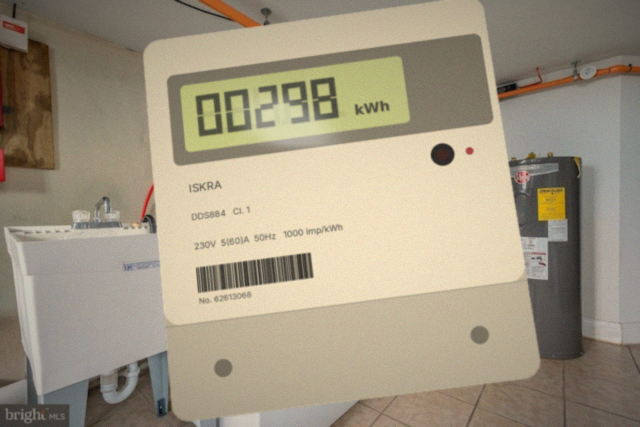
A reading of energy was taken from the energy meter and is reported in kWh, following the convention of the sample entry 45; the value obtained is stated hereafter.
298
